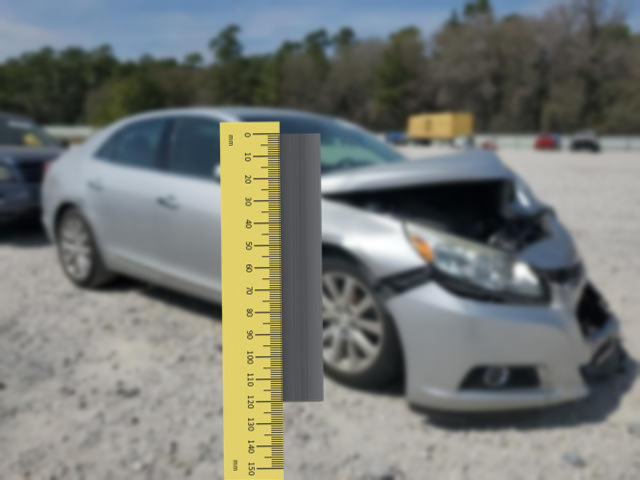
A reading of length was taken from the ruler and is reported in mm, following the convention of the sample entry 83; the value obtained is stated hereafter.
120
